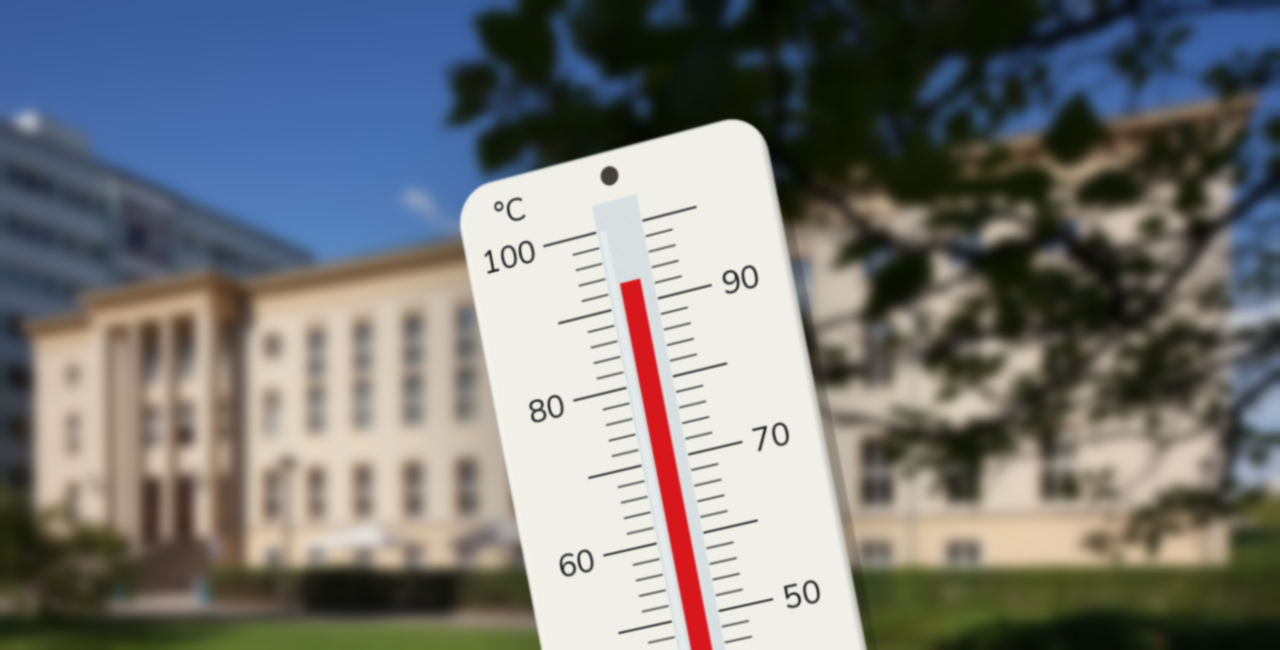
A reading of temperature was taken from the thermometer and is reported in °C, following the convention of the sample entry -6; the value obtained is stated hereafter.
93
